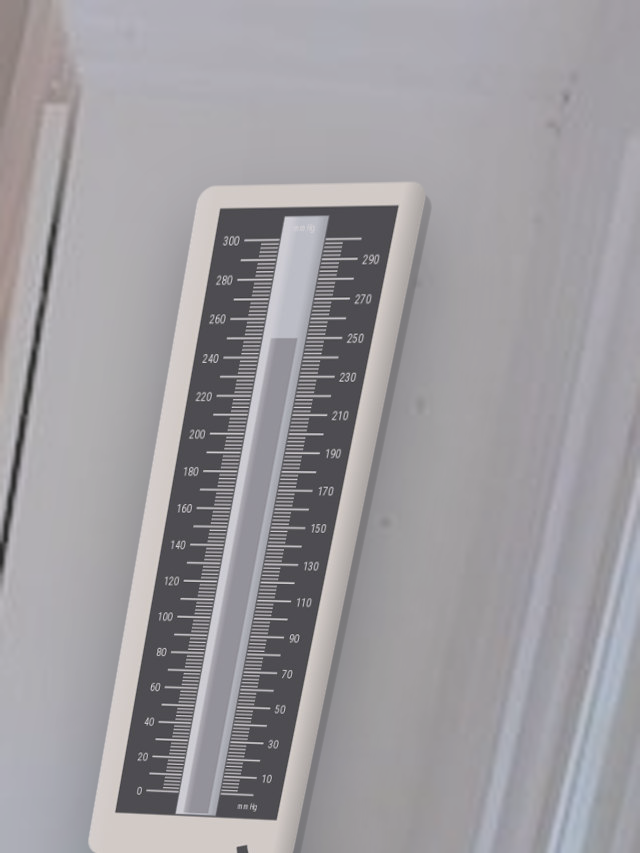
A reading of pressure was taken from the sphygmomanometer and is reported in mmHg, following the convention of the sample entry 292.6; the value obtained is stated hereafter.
250
